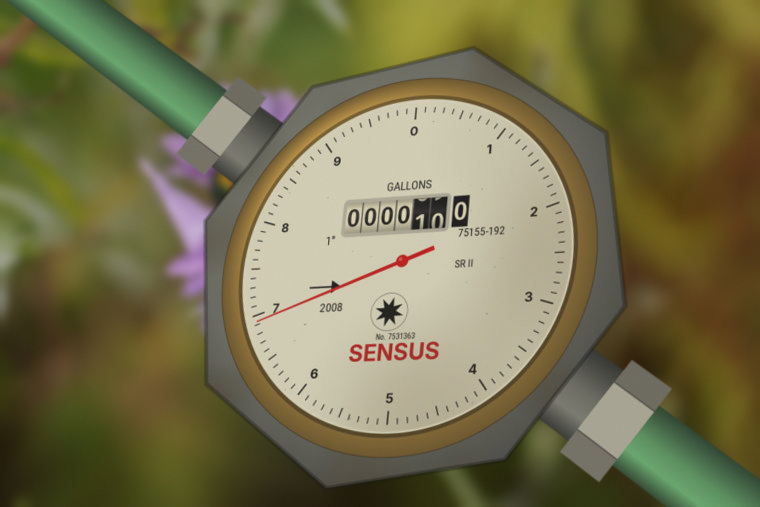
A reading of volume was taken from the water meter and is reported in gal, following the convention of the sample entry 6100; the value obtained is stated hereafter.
96.9
